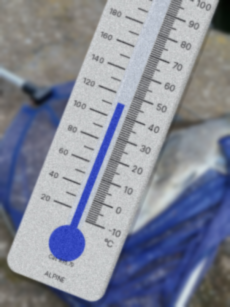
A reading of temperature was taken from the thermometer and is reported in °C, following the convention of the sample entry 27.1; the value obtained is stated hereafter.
45
